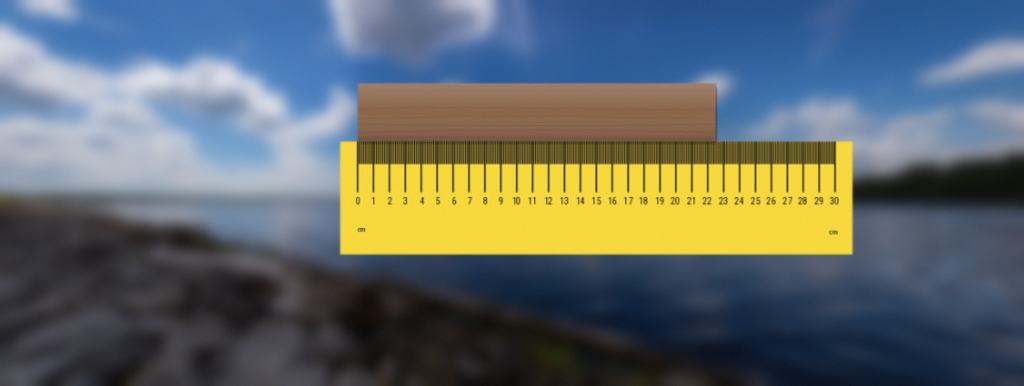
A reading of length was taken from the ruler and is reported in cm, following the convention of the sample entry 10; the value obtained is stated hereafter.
22.5
